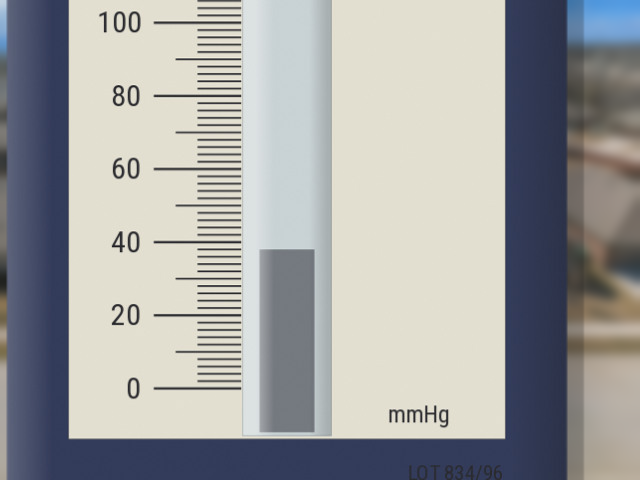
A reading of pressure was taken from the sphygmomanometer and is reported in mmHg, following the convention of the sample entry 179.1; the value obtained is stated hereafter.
38
